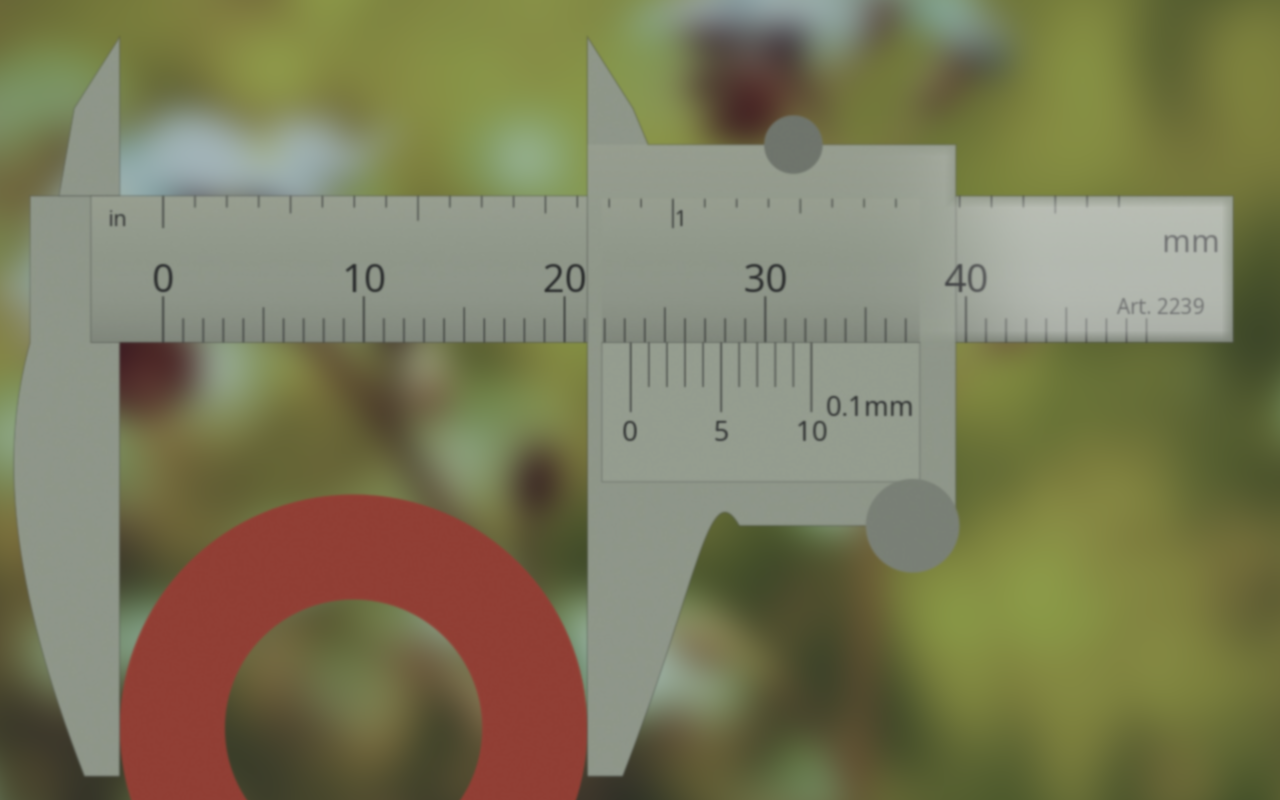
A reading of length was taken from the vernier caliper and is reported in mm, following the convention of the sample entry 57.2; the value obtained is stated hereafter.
23.3
